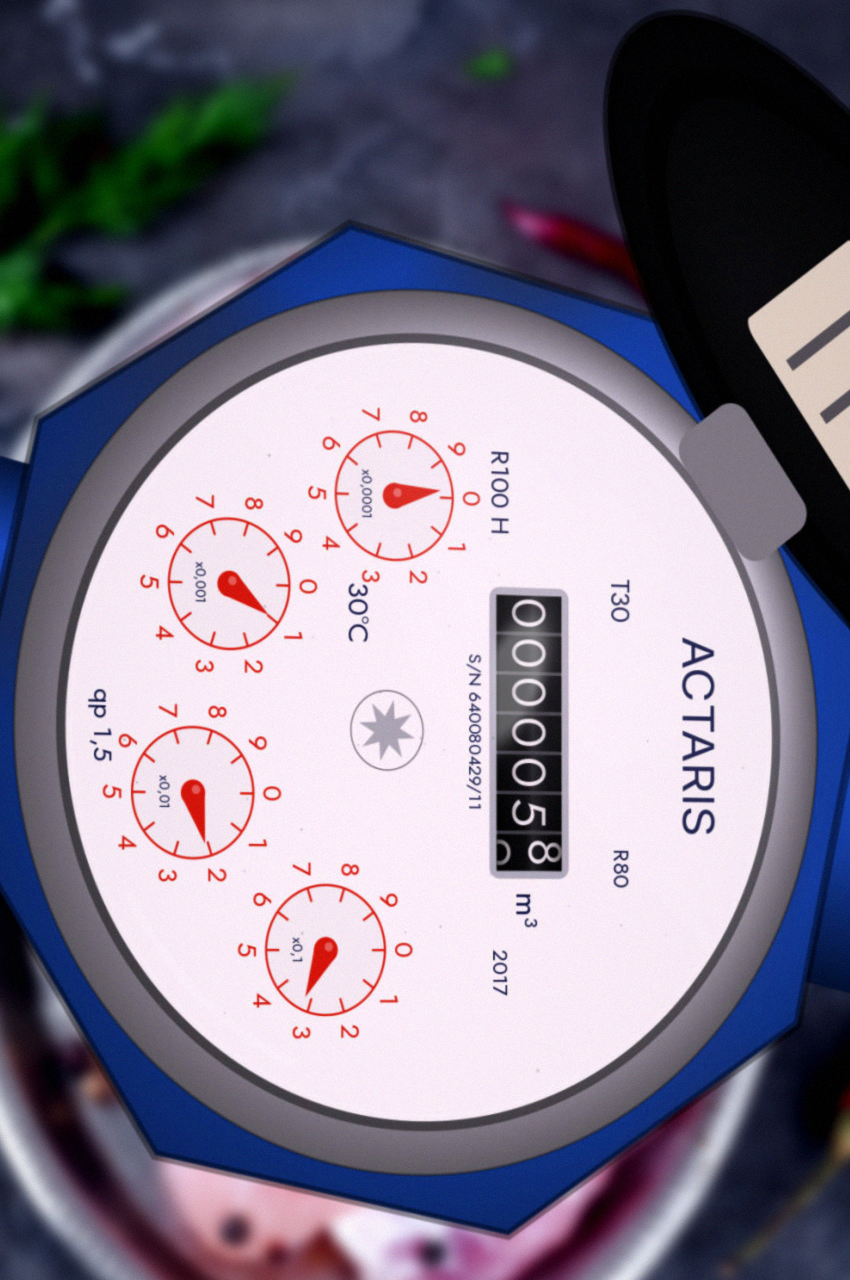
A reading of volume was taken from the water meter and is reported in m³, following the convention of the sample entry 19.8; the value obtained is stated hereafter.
58.3209
